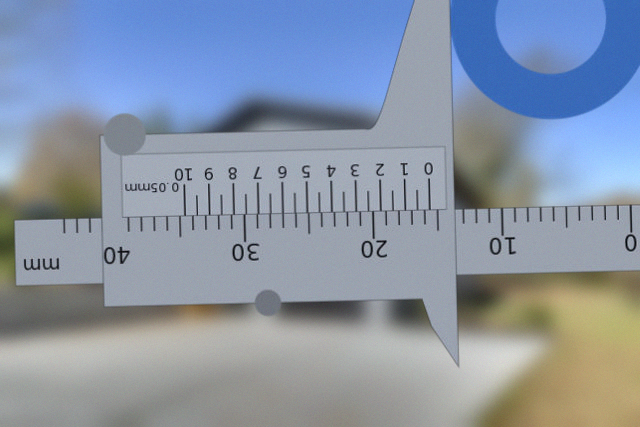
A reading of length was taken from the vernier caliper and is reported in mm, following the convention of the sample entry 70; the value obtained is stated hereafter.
15.6
